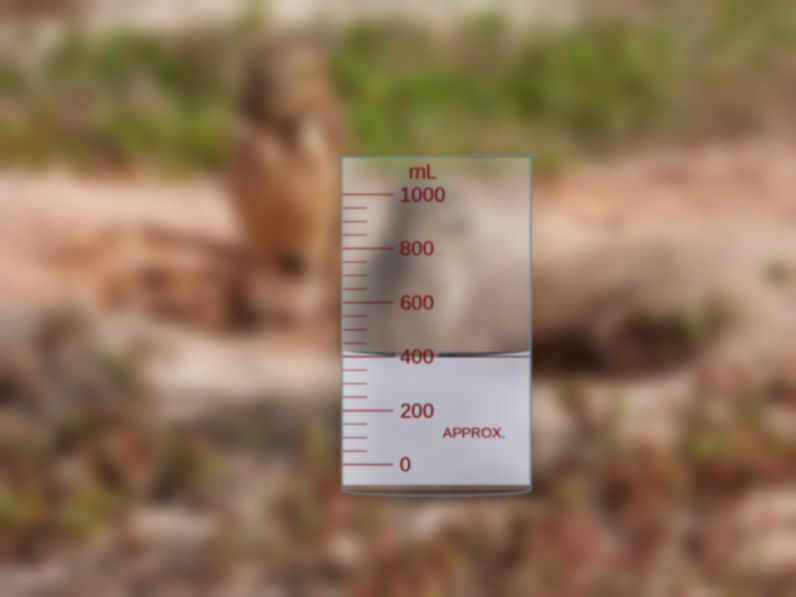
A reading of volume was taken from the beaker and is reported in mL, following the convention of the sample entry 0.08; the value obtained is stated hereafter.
400
